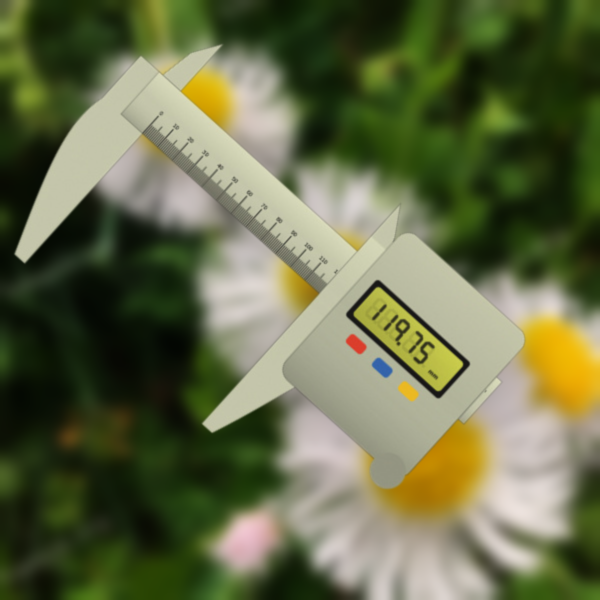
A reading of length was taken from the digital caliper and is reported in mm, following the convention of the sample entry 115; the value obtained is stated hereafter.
119.75
